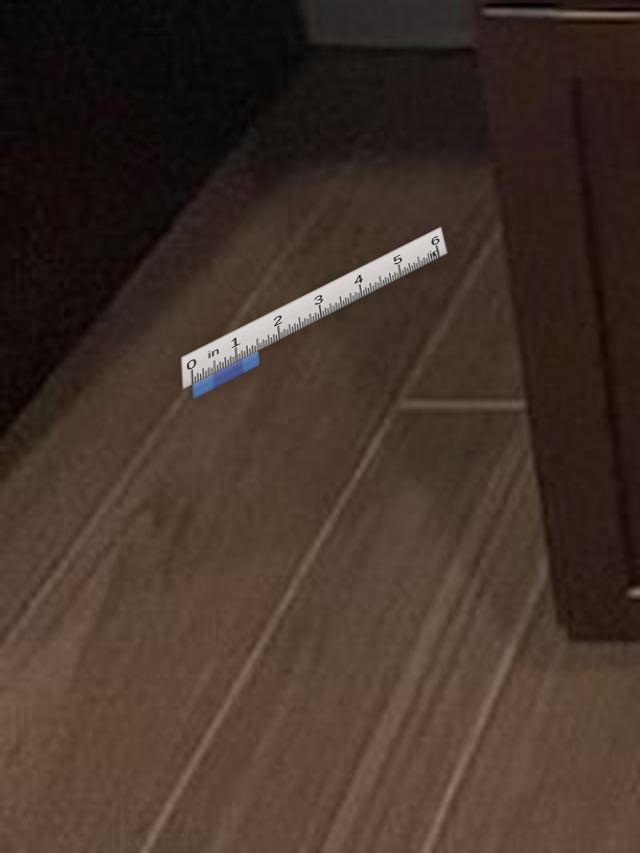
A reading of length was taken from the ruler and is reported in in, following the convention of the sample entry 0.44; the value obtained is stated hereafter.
1.5
